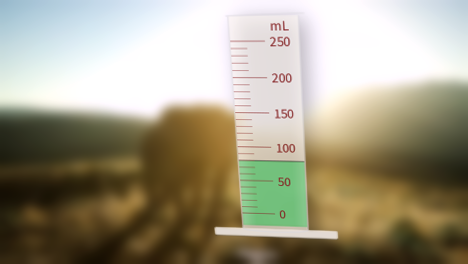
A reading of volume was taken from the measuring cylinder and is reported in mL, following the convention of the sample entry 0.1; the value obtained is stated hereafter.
80
